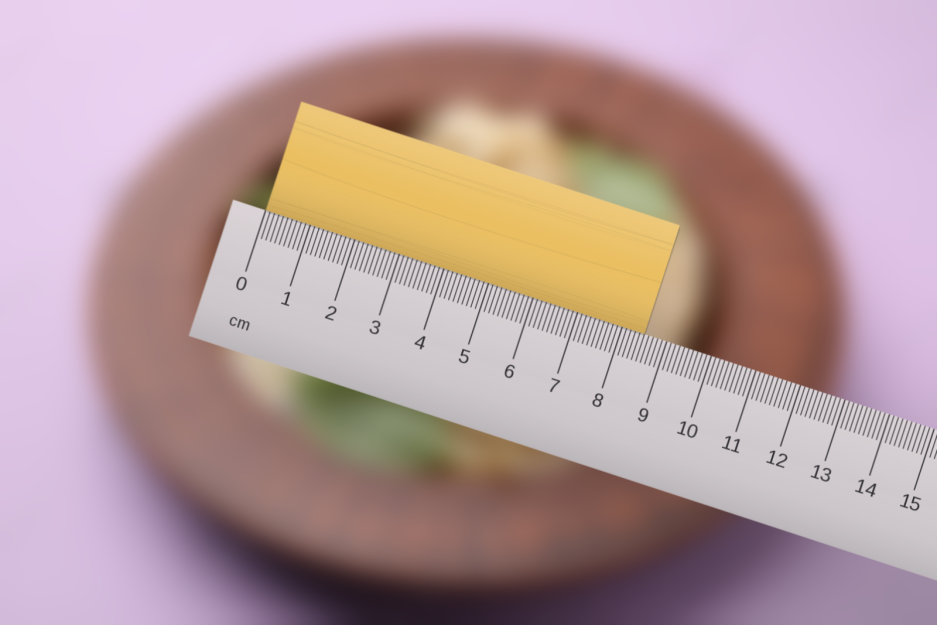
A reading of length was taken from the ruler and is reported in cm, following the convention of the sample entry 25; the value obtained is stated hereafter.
8.5
